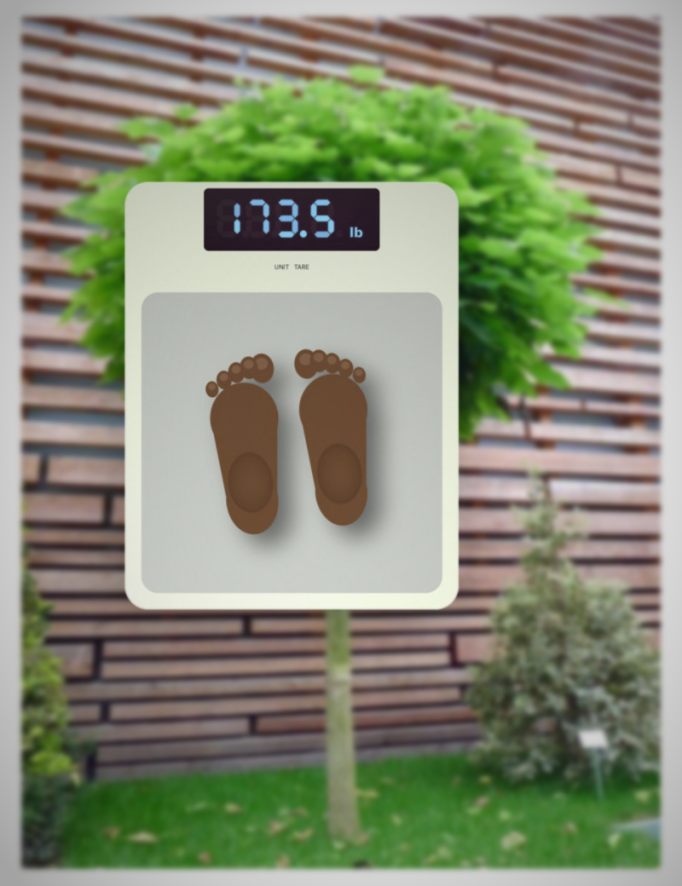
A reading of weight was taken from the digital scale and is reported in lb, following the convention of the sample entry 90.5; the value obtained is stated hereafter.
173.5
